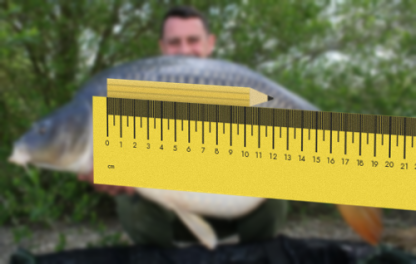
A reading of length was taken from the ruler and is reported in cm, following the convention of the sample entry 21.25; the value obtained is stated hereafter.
12
